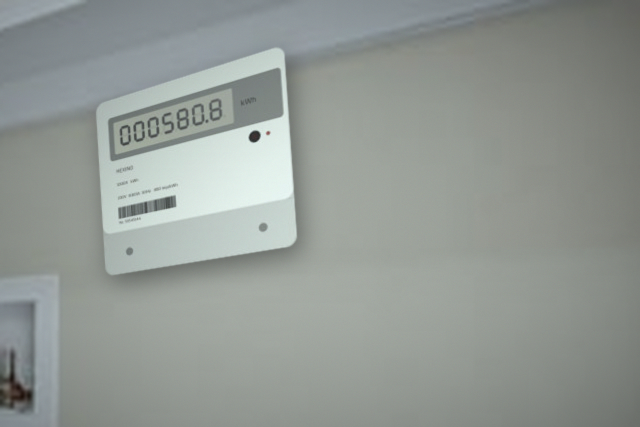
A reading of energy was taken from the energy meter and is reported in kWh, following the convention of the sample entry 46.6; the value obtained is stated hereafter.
580.8
